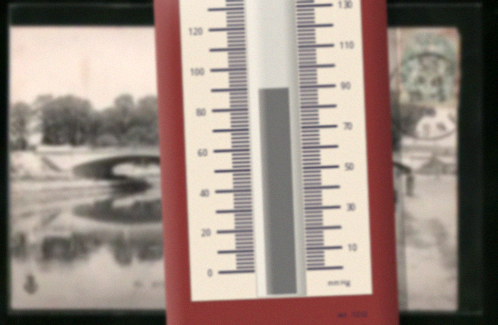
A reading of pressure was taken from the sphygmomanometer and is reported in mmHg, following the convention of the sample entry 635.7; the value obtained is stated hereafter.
90
